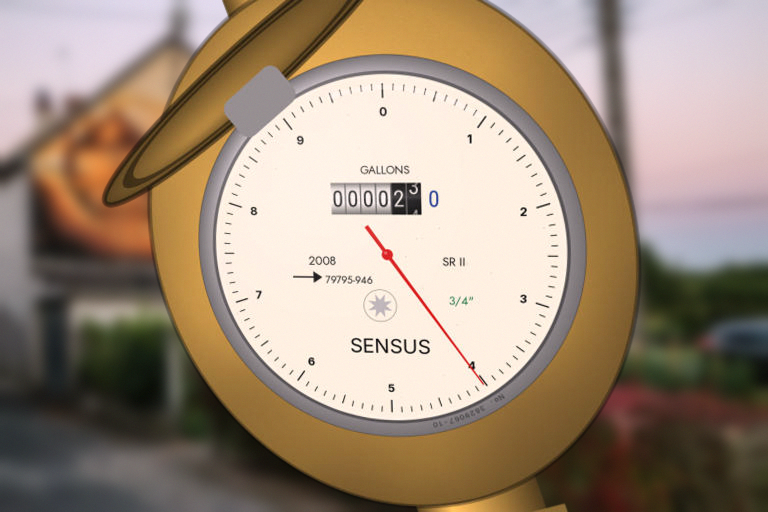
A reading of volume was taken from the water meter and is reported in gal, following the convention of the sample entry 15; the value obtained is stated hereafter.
234.0
